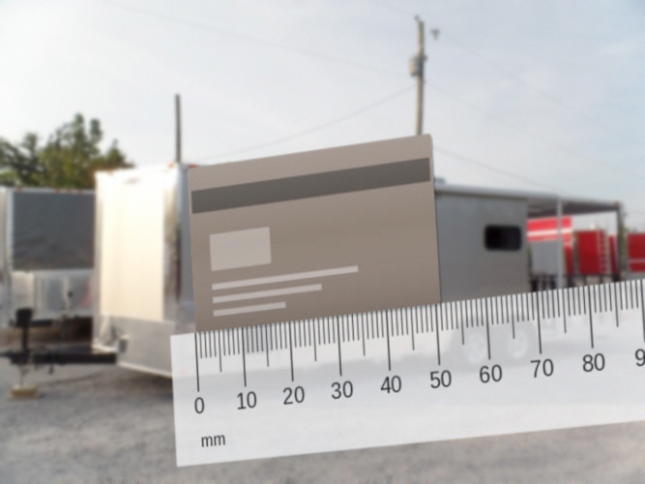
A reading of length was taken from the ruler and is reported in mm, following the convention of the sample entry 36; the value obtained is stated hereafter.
51
